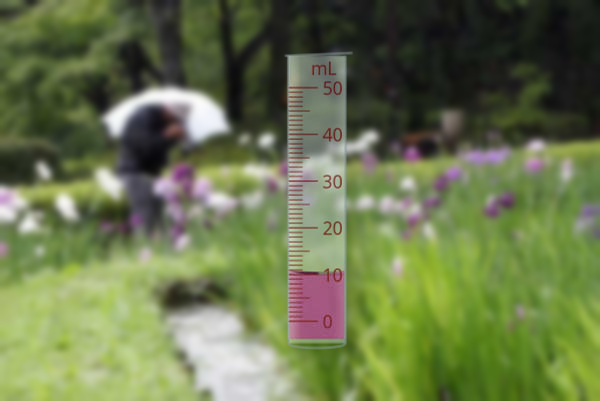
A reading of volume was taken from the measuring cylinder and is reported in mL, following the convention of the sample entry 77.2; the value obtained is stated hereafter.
10
